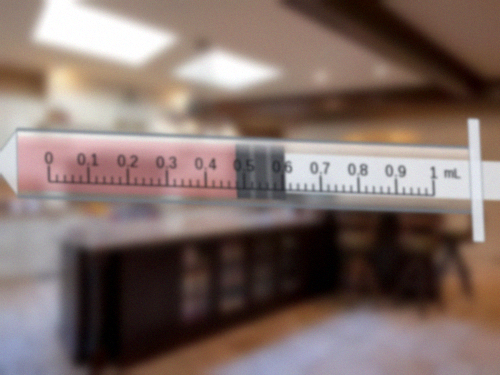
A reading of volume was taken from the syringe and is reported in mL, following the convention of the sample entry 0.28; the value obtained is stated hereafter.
0.48
